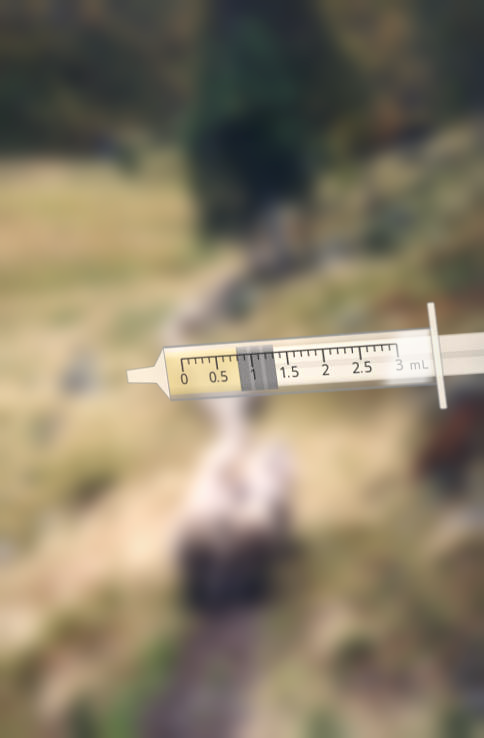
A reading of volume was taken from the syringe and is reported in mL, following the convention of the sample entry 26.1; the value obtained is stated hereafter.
0.8
